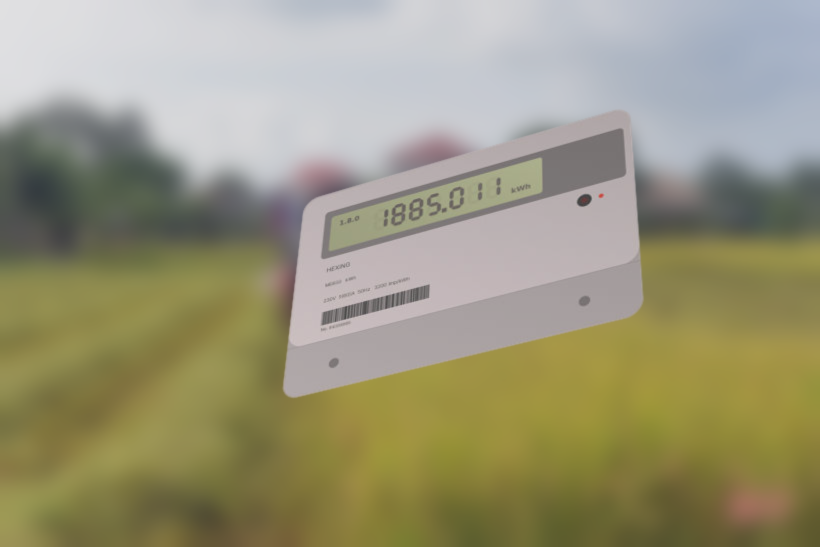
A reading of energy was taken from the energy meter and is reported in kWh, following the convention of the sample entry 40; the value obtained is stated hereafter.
1885.011
